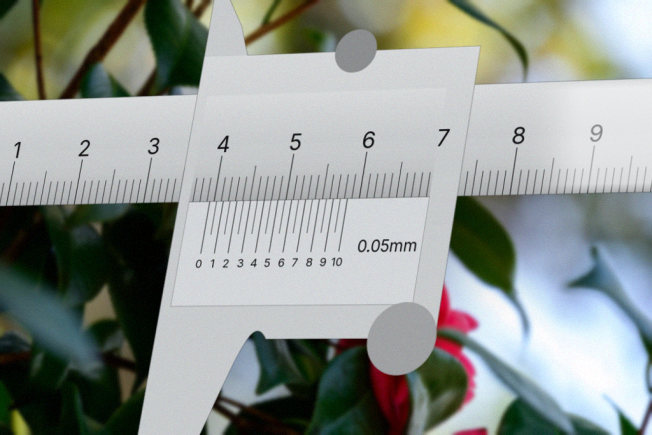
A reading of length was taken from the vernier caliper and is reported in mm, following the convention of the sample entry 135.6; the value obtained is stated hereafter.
39.4
